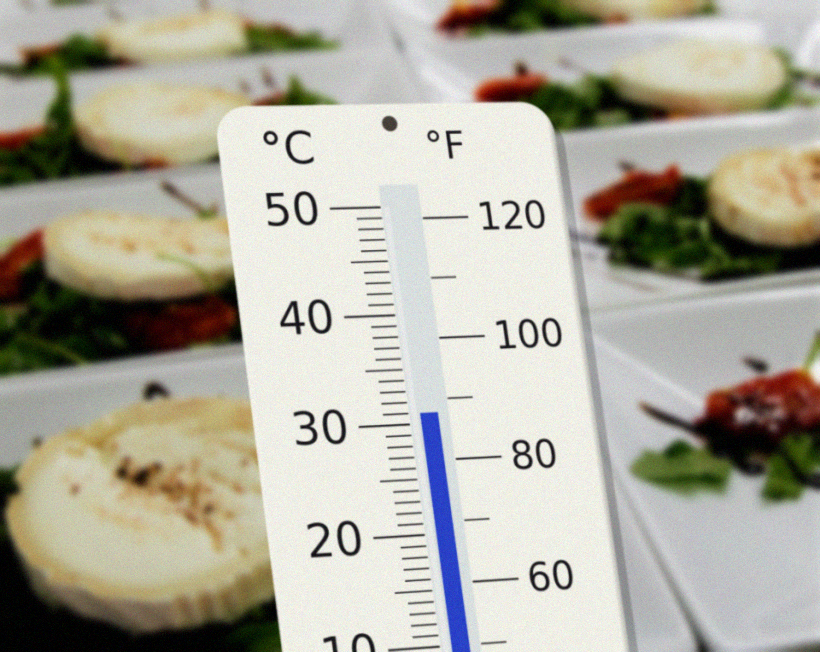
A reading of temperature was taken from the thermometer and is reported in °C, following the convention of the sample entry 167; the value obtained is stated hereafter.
31
